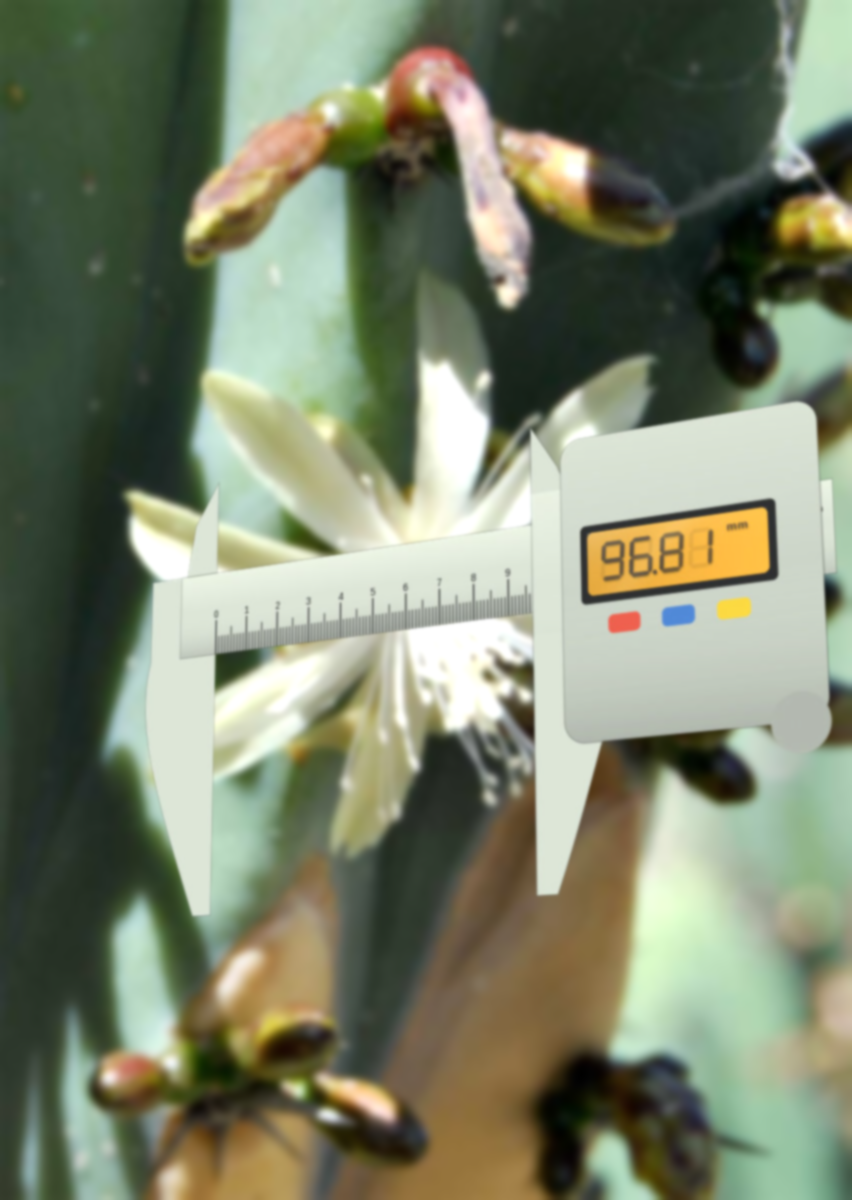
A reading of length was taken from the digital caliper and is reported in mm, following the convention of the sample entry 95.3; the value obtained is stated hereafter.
96.81
